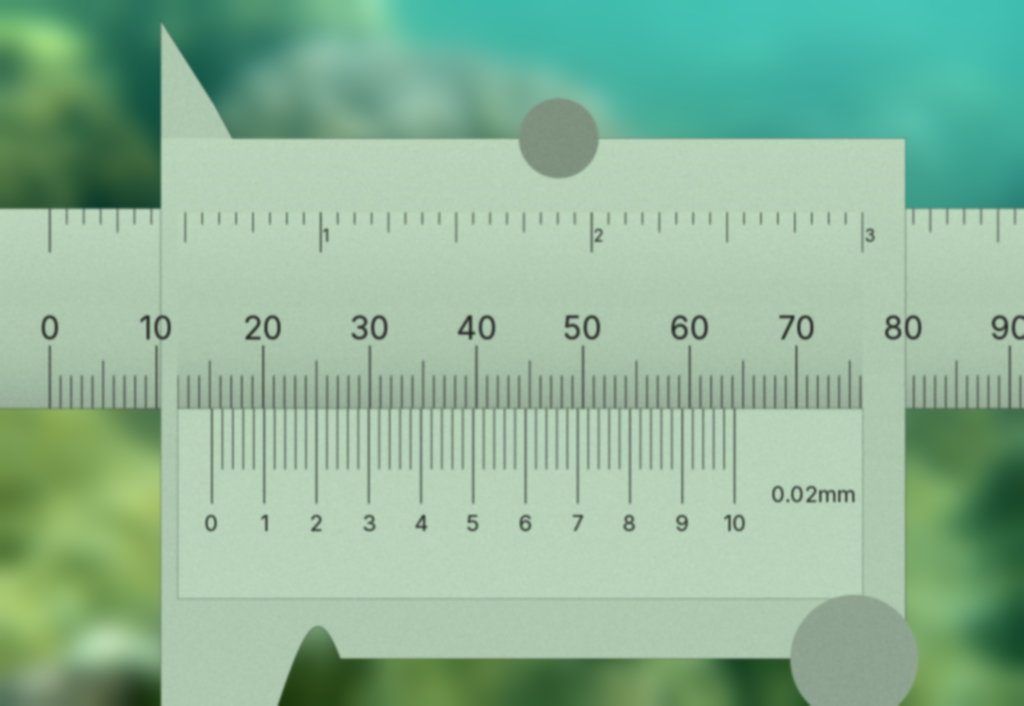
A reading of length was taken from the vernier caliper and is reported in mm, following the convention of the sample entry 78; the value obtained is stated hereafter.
15.2
